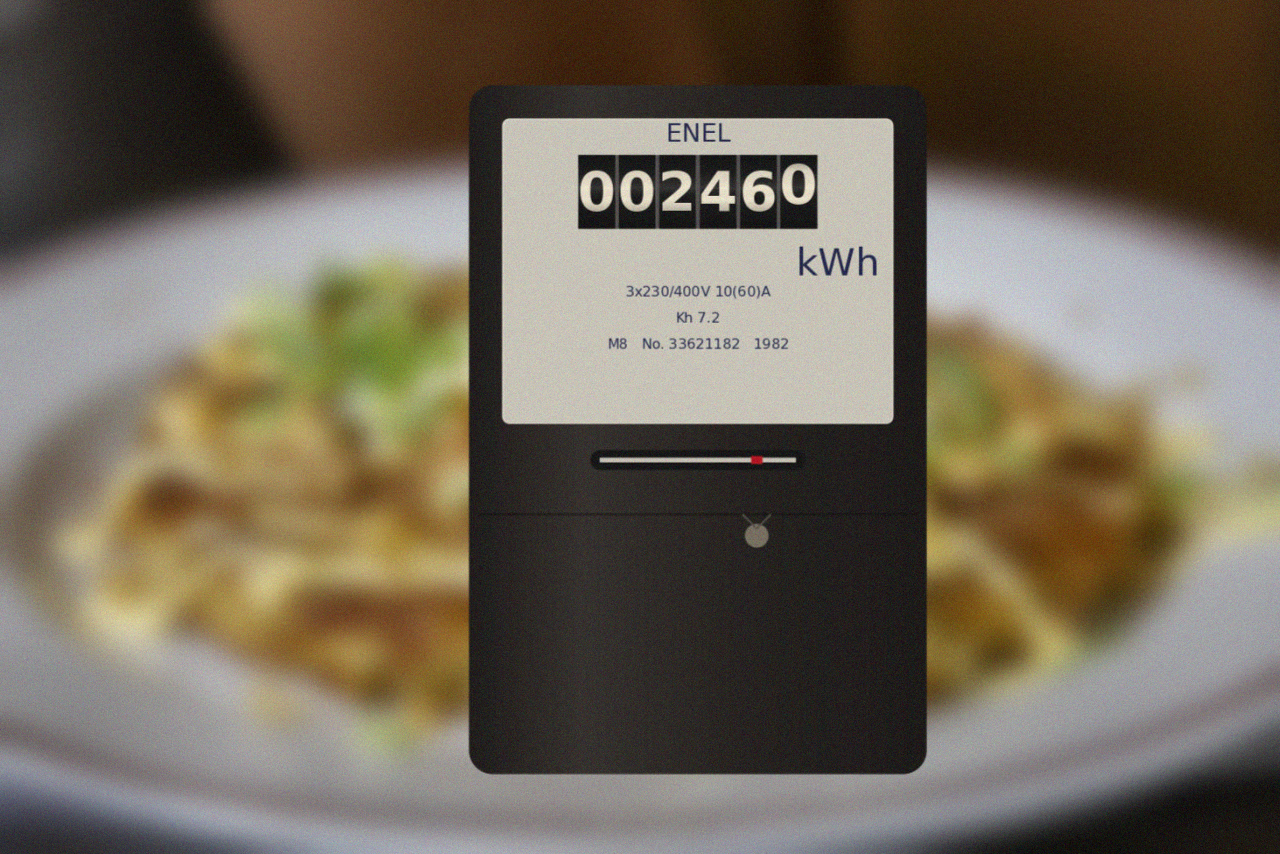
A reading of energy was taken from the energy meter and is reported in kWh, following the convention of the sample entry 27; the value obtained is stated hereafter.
2460
